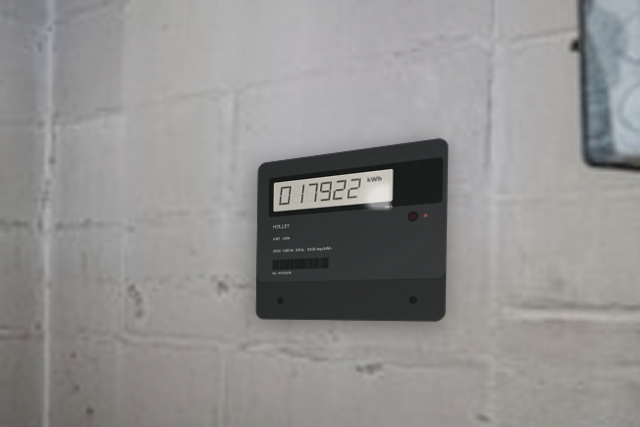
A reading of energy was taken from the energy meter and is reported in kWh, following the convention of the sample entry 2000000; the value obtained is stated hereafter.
17922
